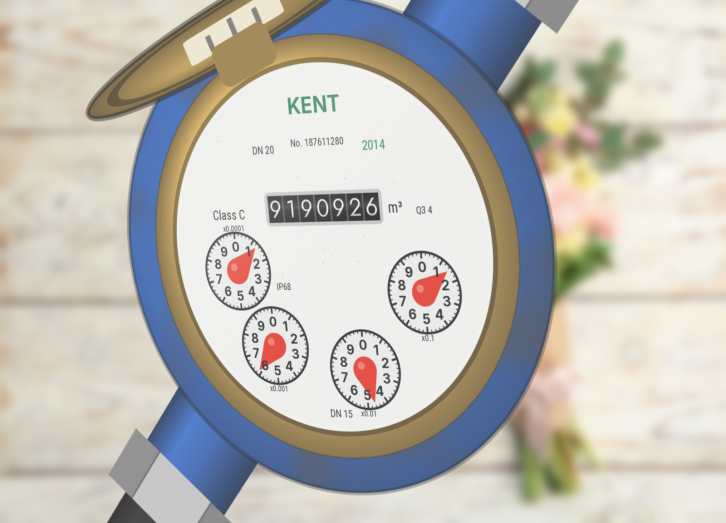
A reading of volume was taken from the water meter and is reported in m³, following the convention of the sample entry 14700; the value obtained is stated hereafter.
9190926.1461
